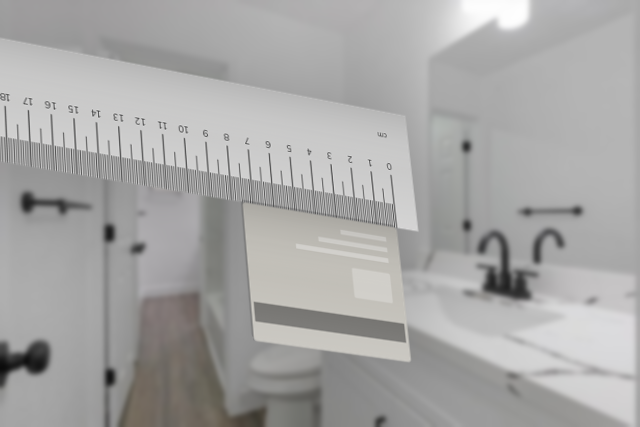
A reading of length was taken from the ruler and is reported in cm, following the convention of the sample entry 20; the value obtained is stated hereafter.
7.5
